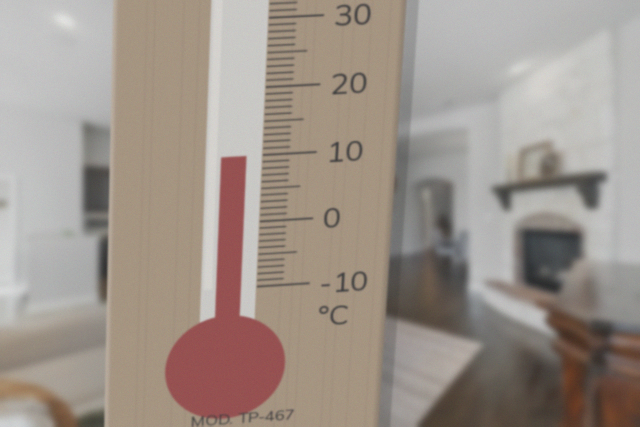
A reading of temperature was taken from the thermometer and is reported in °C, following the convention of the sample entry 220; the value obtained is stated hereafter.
10
